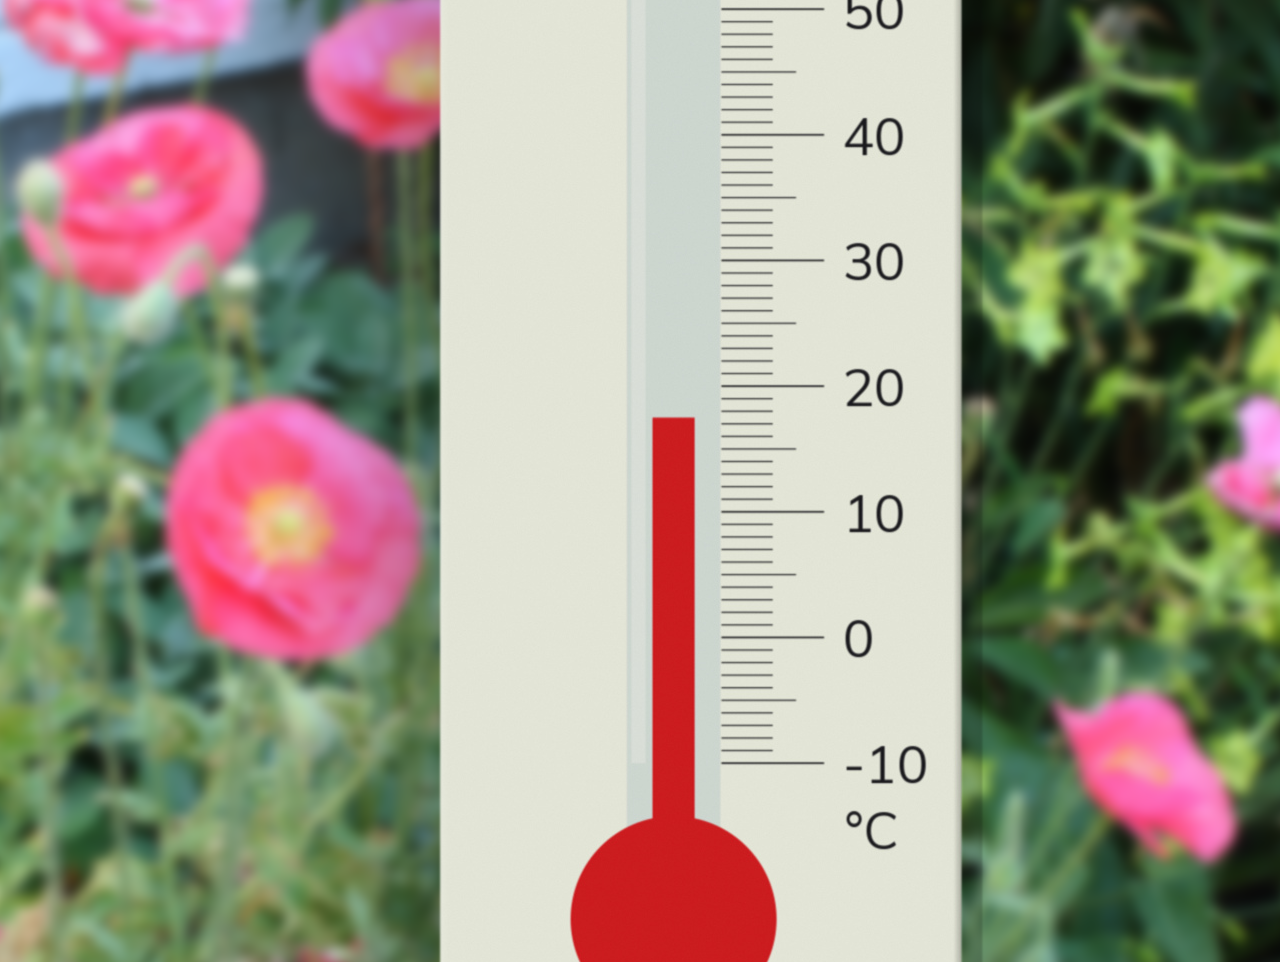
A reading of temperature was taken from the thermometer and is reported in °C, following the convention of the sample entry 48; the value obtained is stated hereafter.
17.5
